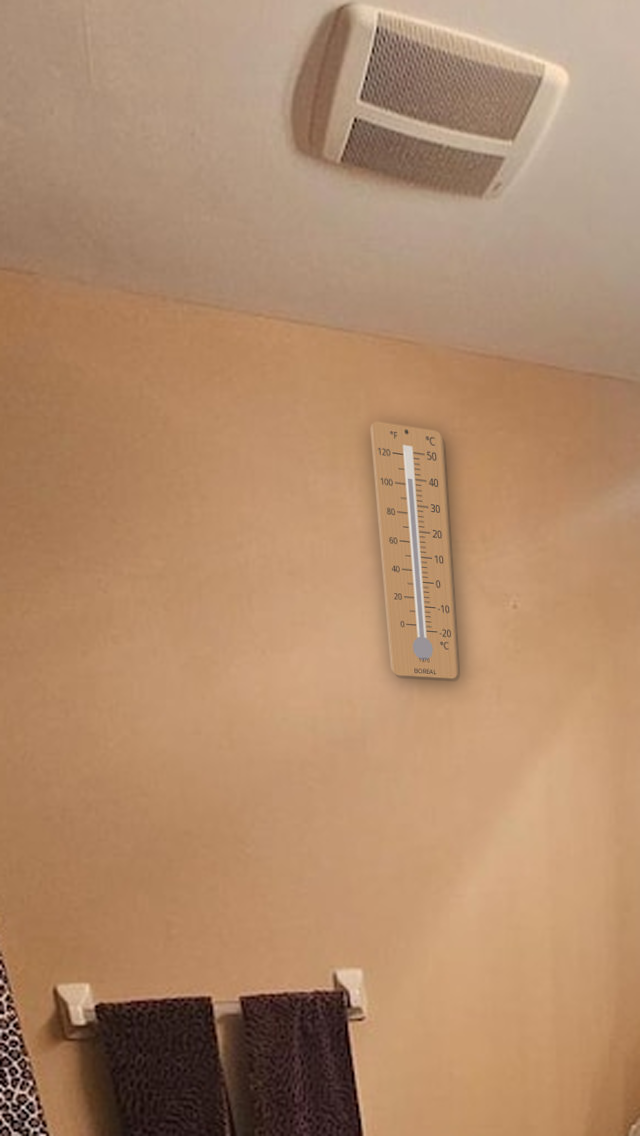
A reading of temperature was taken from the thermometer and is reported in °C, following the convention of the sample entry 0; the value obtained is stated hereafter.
40
